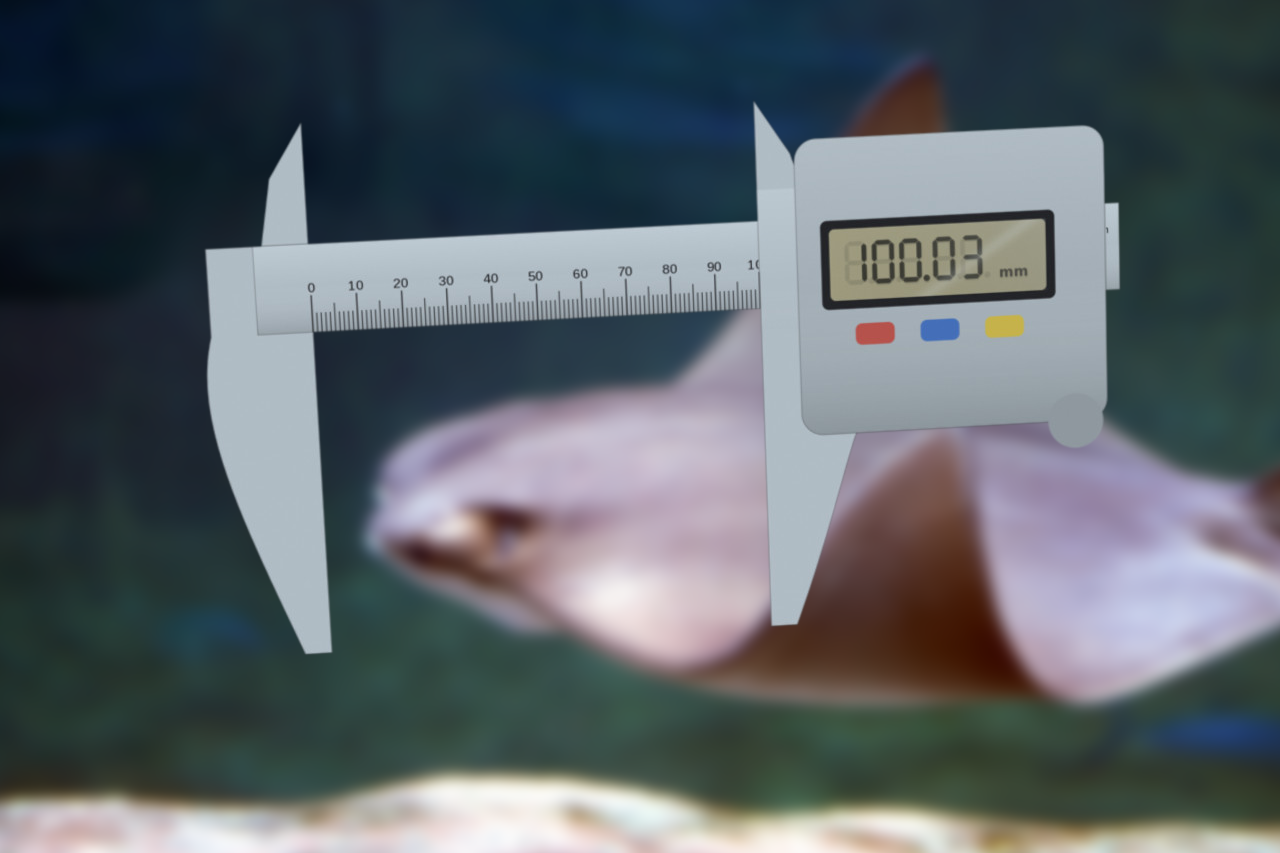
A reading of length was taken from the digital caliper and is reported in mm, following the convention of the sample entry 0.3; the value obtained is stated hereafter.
100.03
